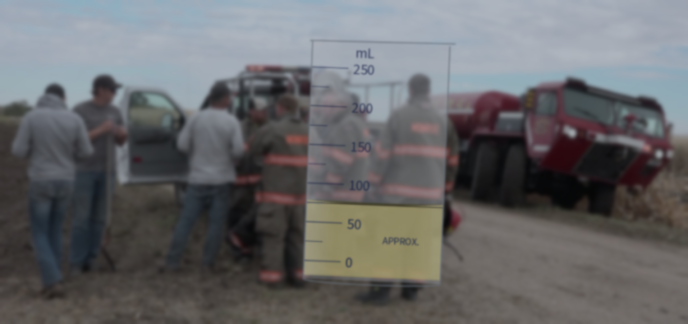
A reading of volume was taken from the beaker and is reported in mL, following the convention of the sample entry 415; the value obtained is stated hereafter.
75
